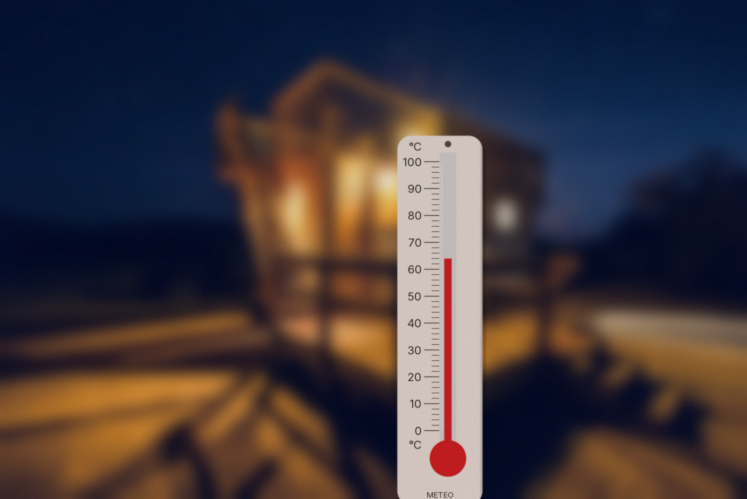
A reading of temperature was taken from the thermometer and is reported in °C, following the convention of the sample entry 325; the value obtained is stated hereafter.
64
